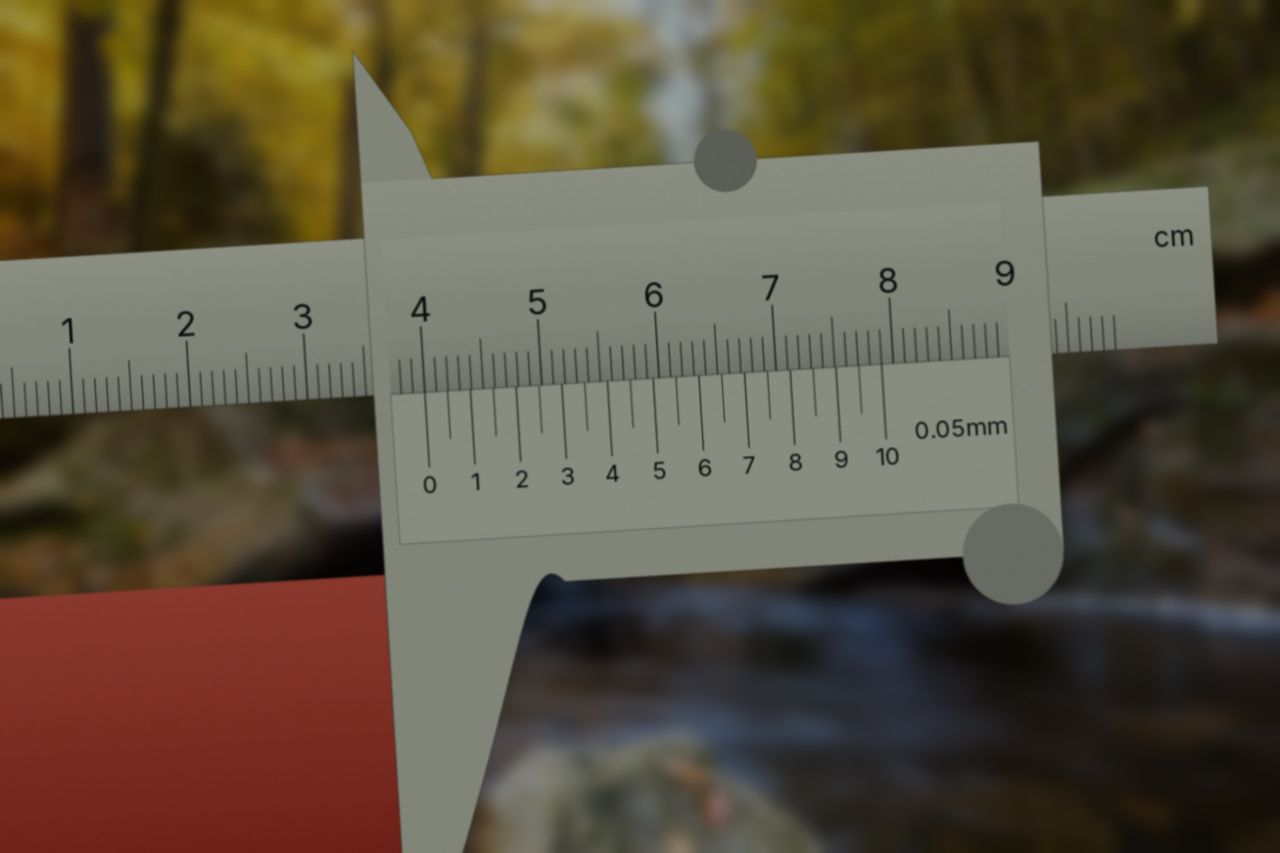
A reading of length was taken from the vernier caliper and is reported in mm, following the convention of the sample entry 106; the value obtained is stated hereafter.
40.0
